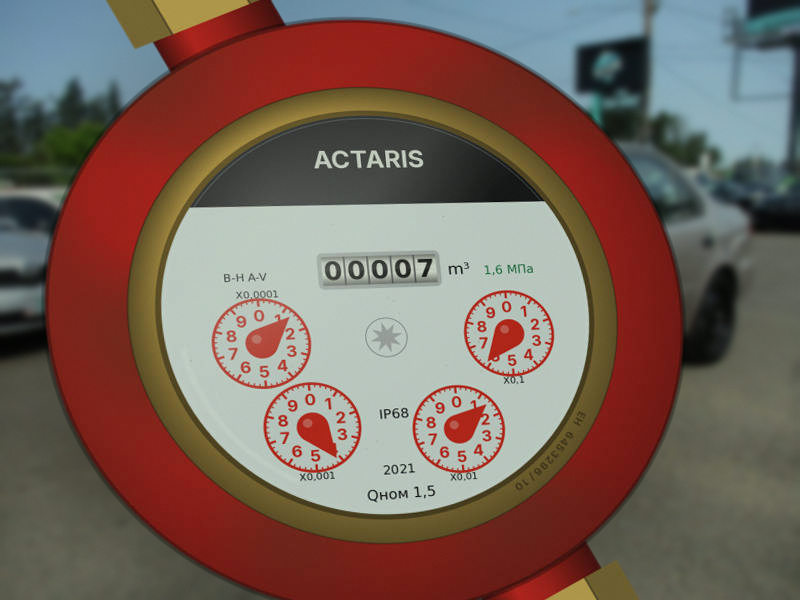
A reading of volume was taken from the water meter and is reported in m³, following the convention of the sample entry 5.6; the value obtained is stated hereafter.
7.6141
